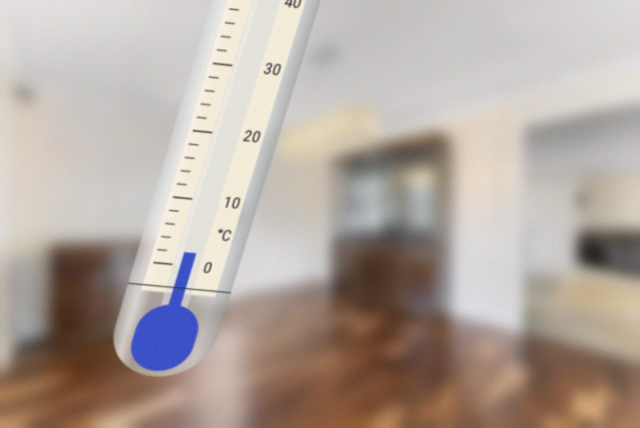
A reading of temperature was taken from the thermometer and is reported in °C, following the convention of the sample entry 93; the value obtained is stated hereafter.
2
